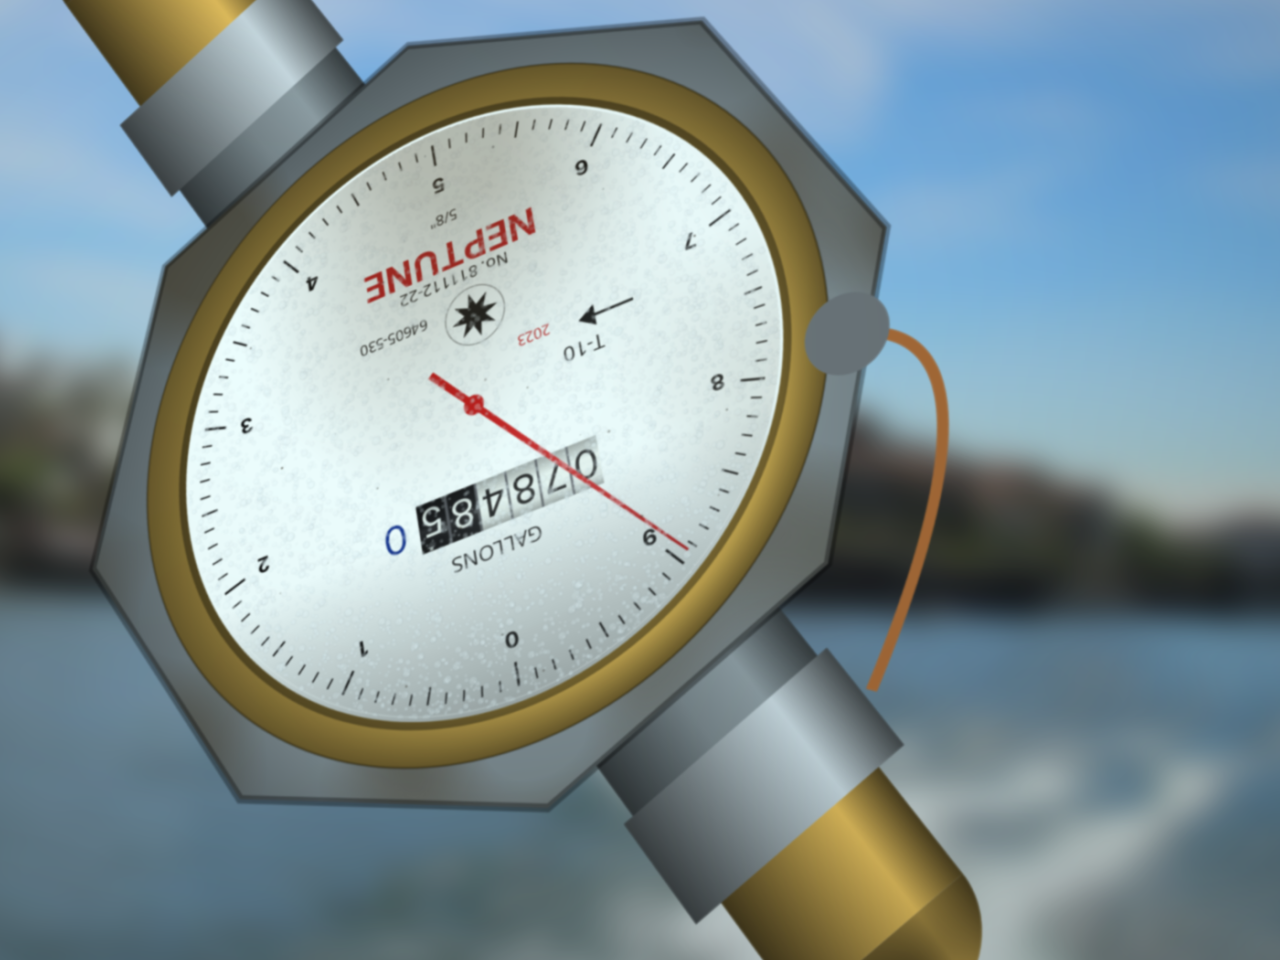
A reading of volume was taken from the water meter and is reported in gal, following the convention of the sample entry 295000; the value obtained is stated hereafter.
784848.9
